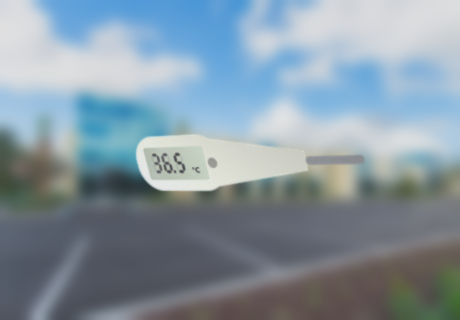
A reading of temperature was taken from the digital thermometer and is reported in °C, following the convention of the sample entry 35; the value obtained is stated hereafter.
36.5
